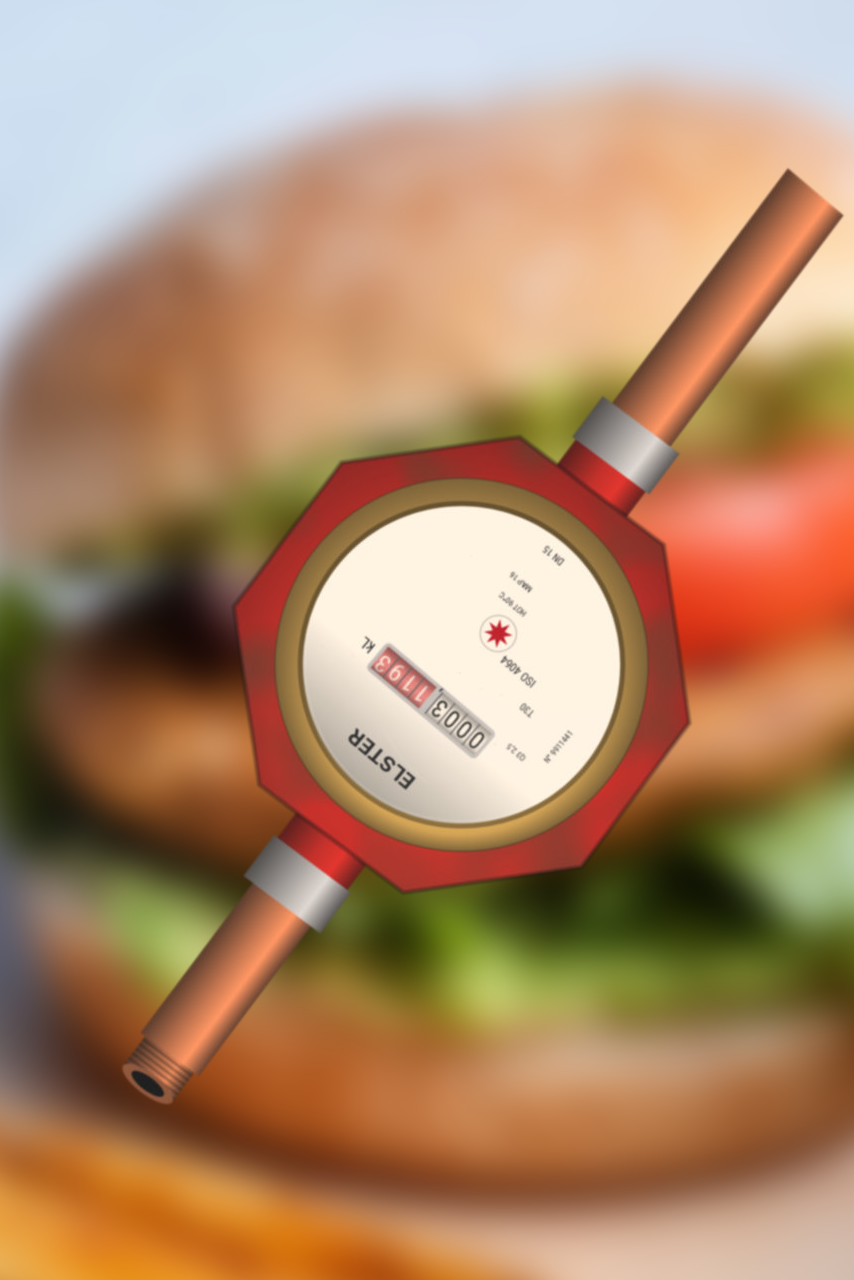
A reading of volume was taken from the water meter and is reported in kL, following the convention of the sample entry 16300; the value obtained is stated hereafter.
3.1193
